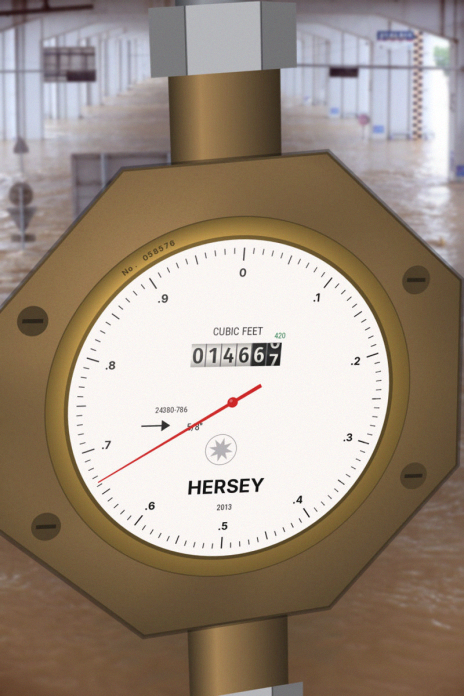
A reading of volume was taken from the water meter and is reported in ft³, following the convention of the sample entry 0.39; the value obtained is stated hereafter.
14666.66
